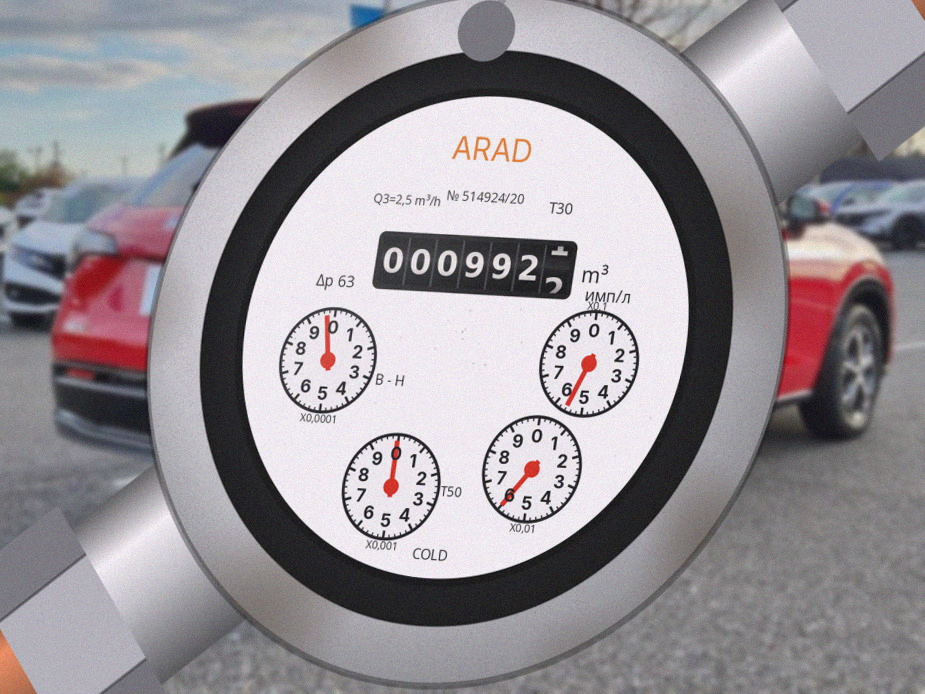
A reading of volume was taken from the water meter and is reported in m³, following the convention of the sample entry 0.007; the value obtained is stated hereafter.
9921.5599
